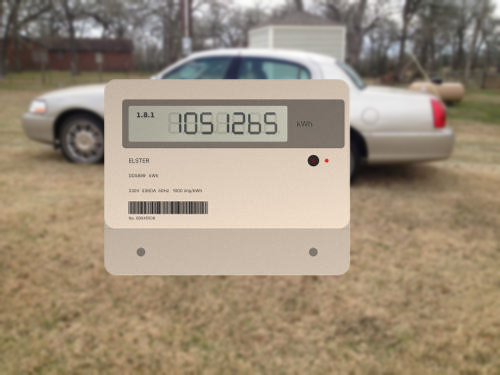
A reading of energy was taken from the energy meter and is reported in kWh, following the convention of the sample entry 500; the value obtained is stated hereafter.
1051265
